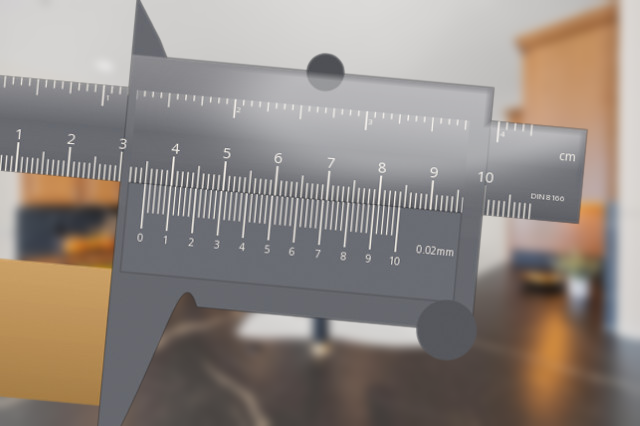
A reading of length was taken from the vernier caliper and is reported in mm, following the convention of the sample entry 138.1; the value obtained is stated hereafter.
35.0
